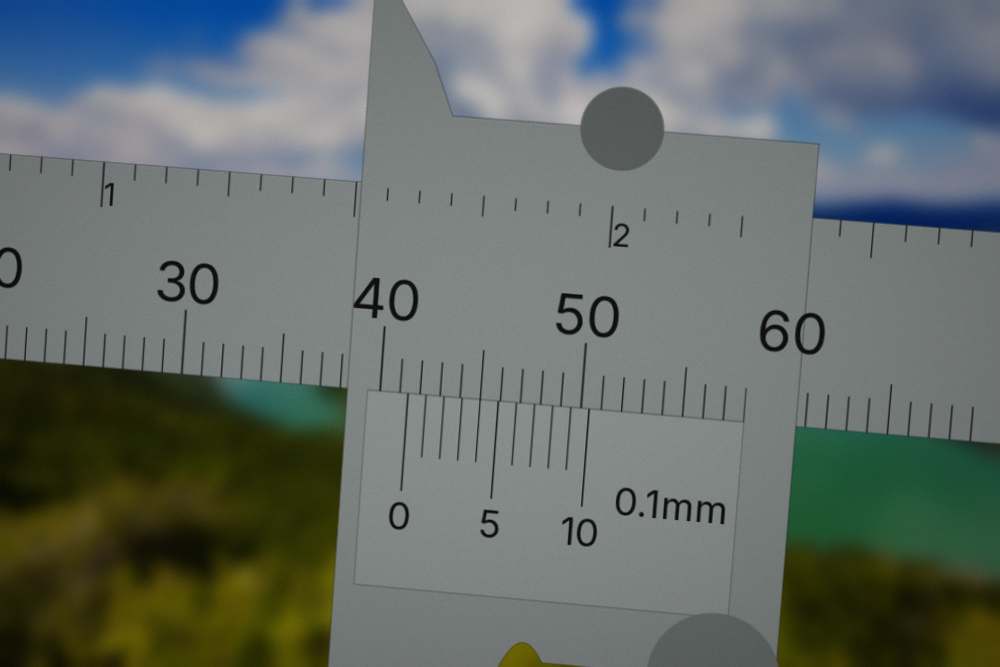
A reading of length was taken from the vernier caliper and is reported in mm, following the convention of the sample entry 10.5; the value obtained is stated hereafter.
41.4
